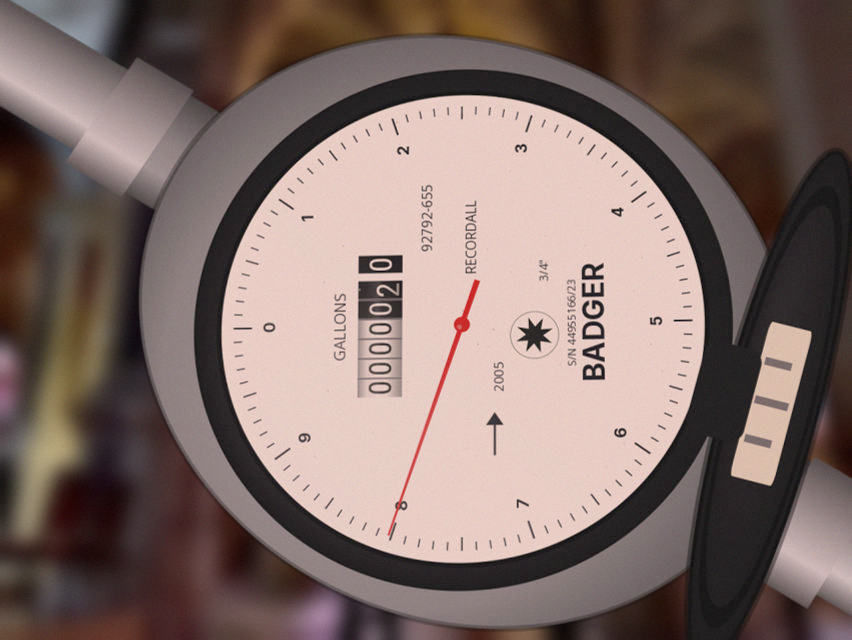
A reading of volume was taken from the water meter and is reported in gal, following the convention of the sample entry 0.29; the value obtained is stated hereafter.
18.0
